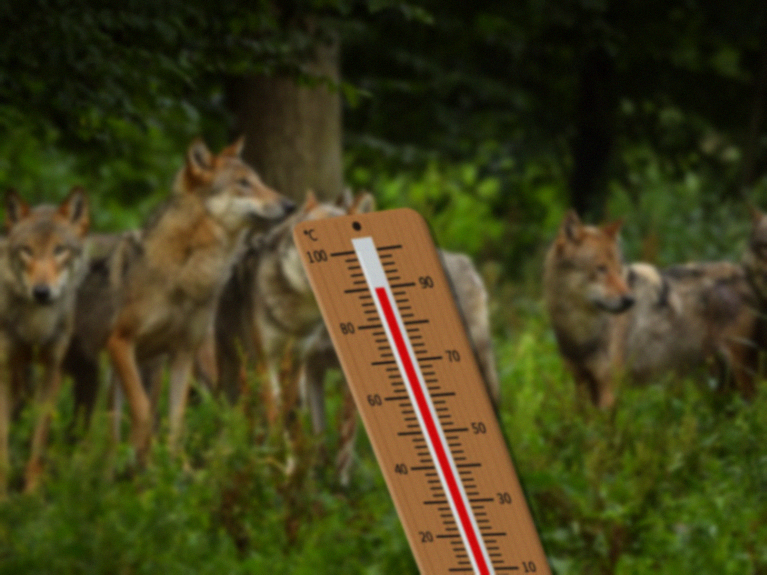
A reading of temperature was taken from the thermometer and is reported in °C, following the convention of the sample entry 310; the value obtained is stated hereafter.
90
